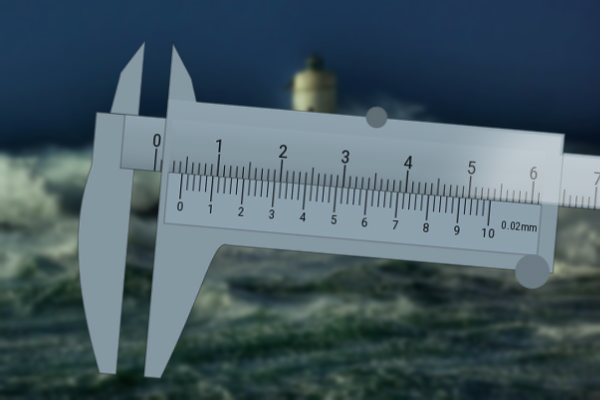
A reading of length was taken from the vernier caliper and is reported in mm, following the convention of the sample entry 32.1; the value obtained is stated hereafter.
4.4
